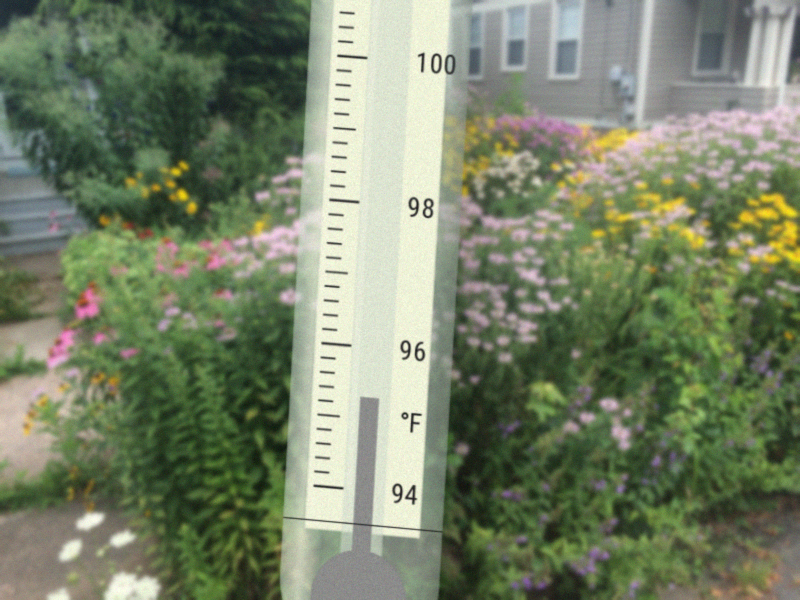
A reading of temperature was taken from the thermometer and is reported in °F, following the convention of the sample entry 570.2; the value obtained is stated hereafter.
95.3
